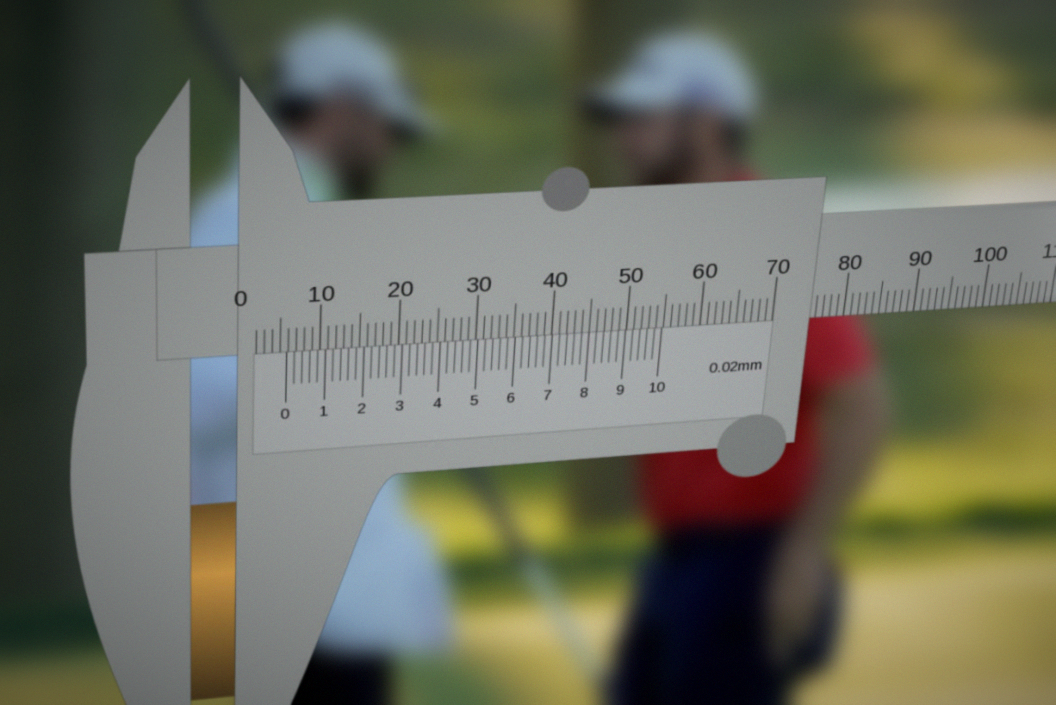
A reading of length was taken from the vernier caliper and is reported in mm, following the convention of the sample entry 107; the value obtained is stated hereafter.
5.8
